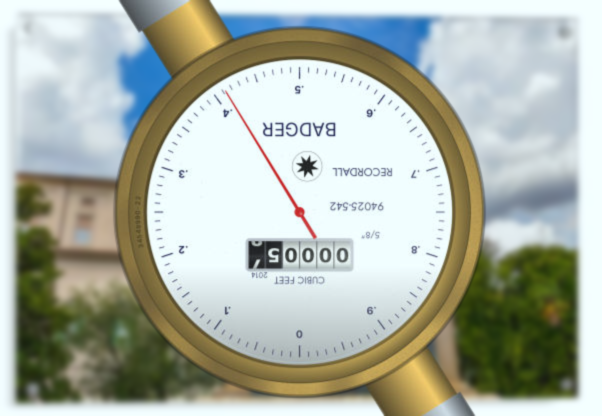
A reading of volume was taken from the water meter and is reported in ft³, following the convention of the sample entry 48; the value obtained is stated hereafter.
57.41
